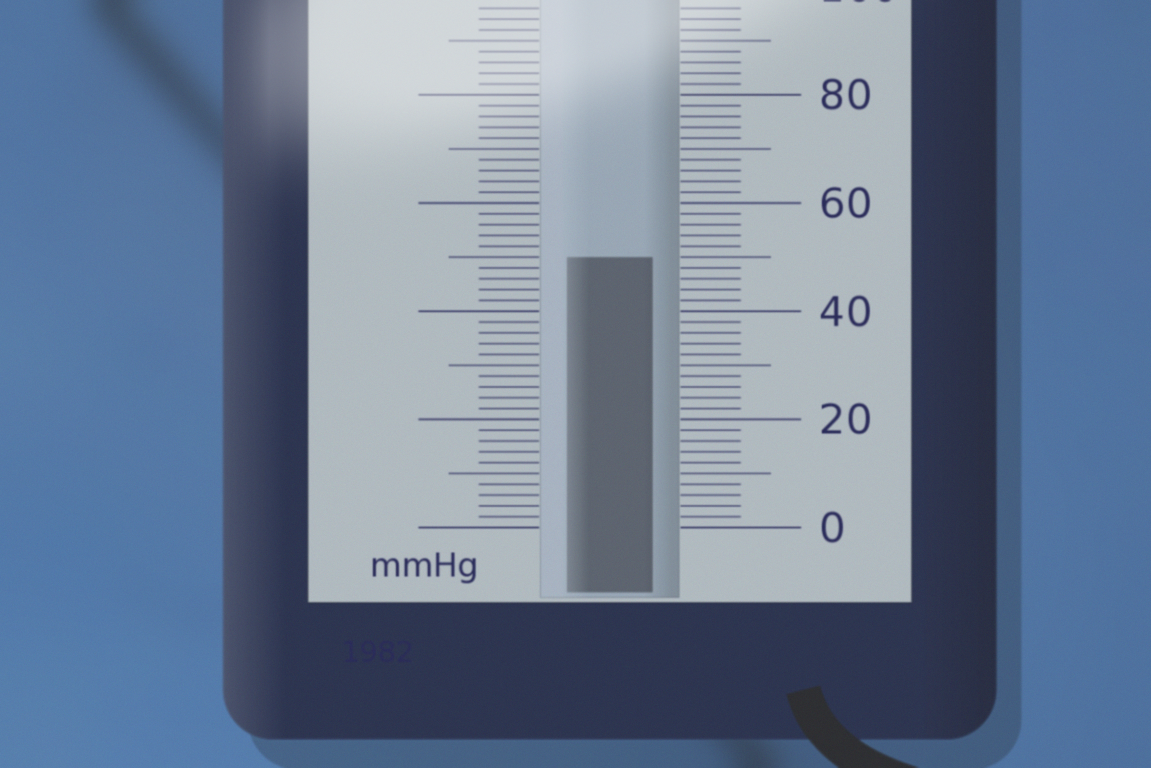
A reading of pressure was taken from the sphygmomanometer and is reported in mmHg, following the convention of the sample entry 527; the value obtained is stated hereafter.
50
